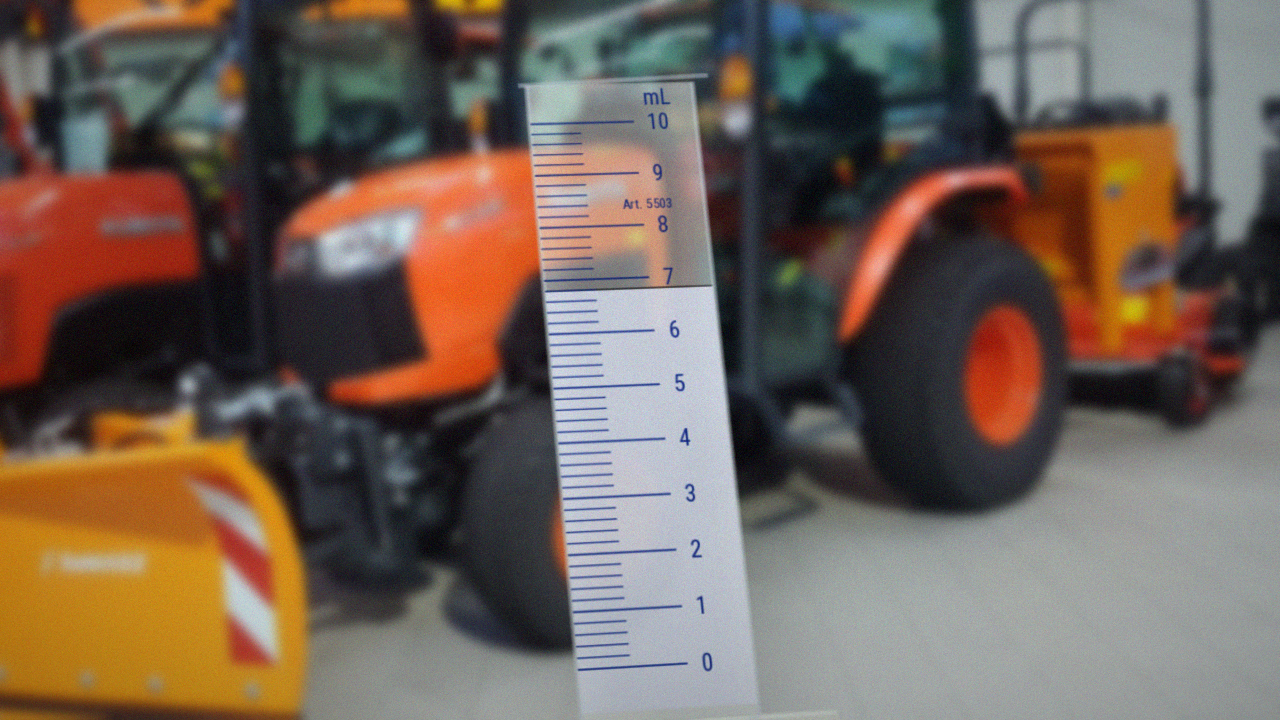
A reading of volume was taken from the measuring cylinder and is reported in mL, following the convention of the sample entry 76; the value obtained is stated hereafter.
6.8
